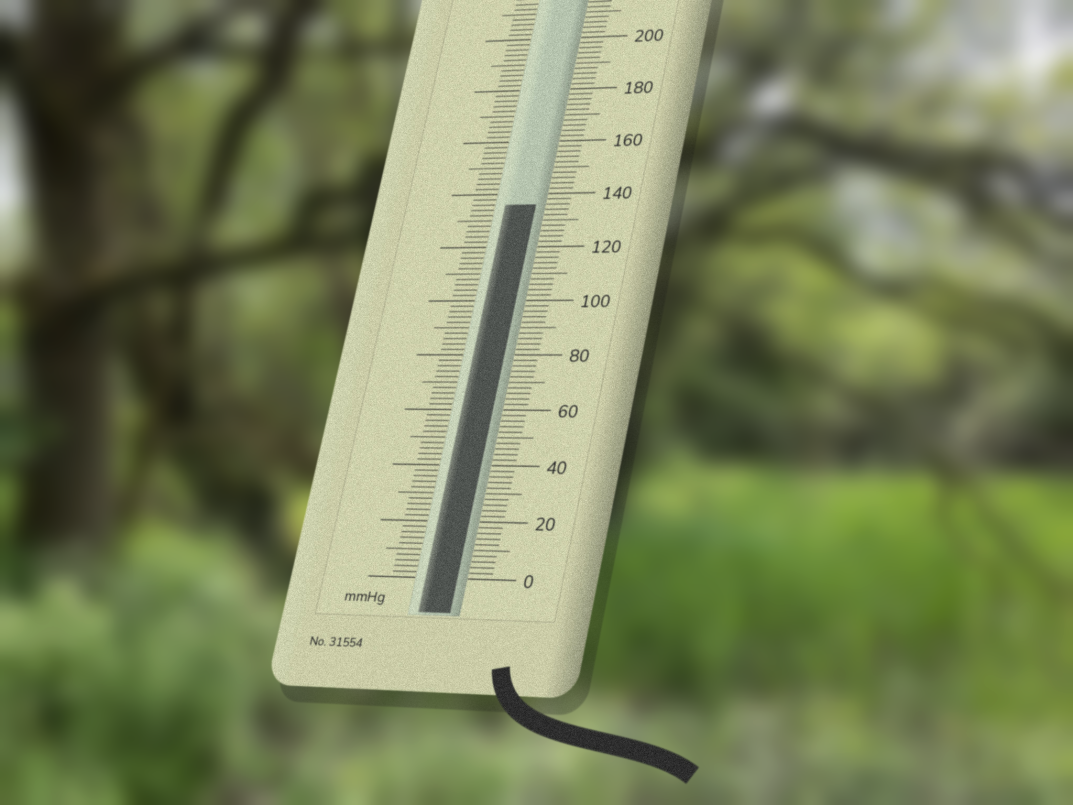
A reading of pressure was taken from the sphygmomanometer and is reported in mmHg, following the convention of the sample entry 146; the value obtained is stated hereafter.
136
